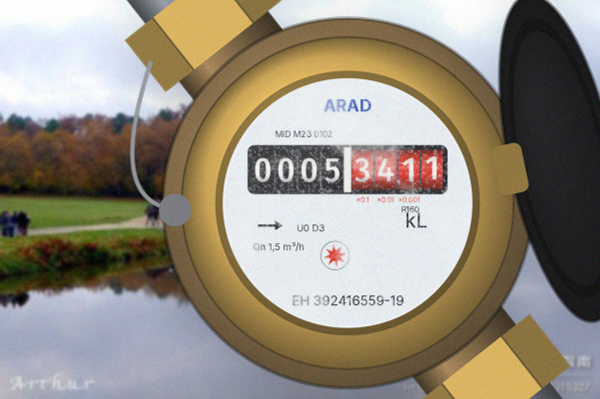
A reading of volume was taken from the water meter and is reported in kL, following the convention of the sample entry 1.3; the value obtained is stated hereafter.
5.3411
